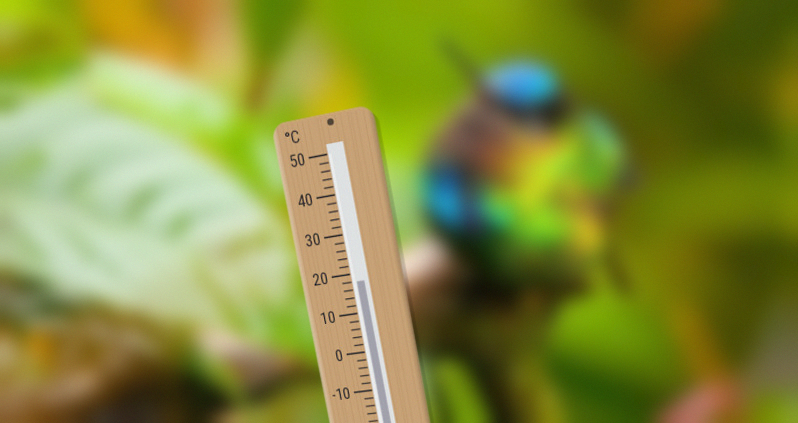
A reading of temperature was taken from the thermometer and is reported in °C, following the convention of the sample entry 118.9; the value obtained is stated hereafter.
18
